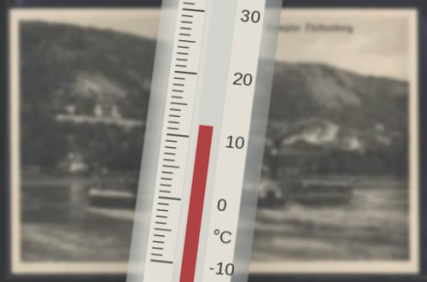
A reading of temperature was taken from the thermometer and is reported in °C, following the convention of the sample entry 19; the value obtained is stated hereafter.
12
